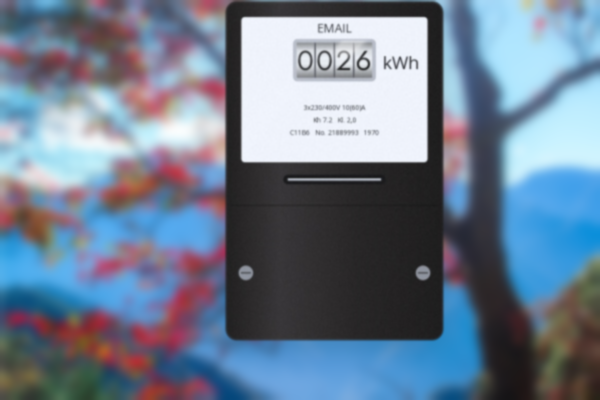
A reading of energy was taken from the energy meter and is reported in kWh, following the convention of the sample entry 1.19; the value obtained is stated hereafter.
26
